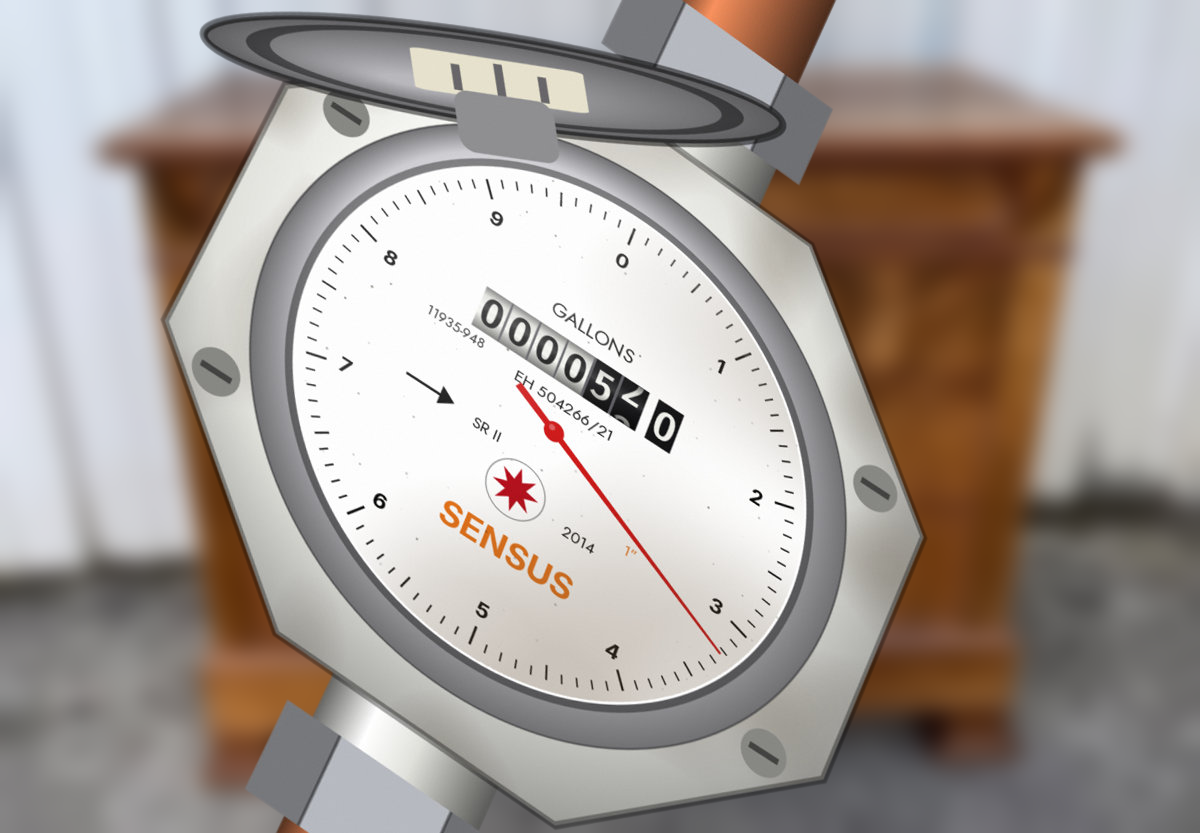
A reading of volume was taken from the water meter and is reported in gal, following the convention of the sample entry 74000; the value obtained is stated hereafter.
523.2
